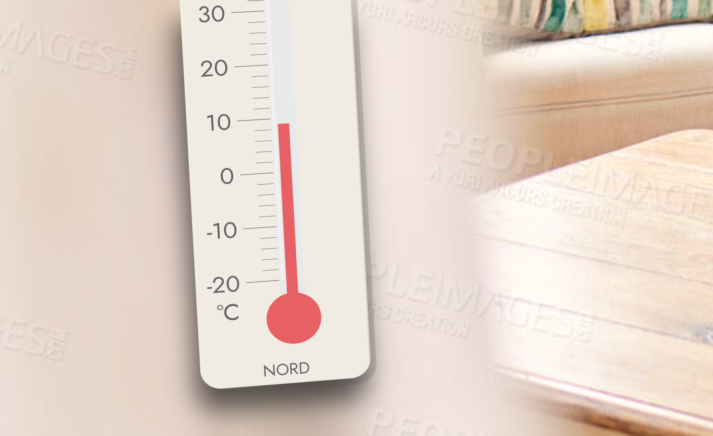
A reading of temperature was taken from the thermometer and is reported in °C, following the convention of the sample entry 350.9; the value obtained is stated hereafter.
9
